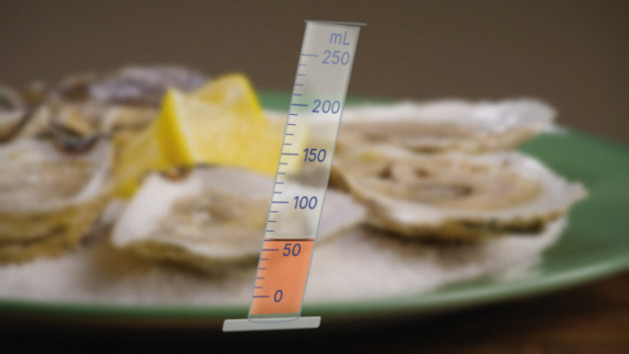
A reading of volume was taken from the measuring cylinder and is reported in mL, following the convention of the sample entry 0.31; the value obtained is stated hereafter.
60
